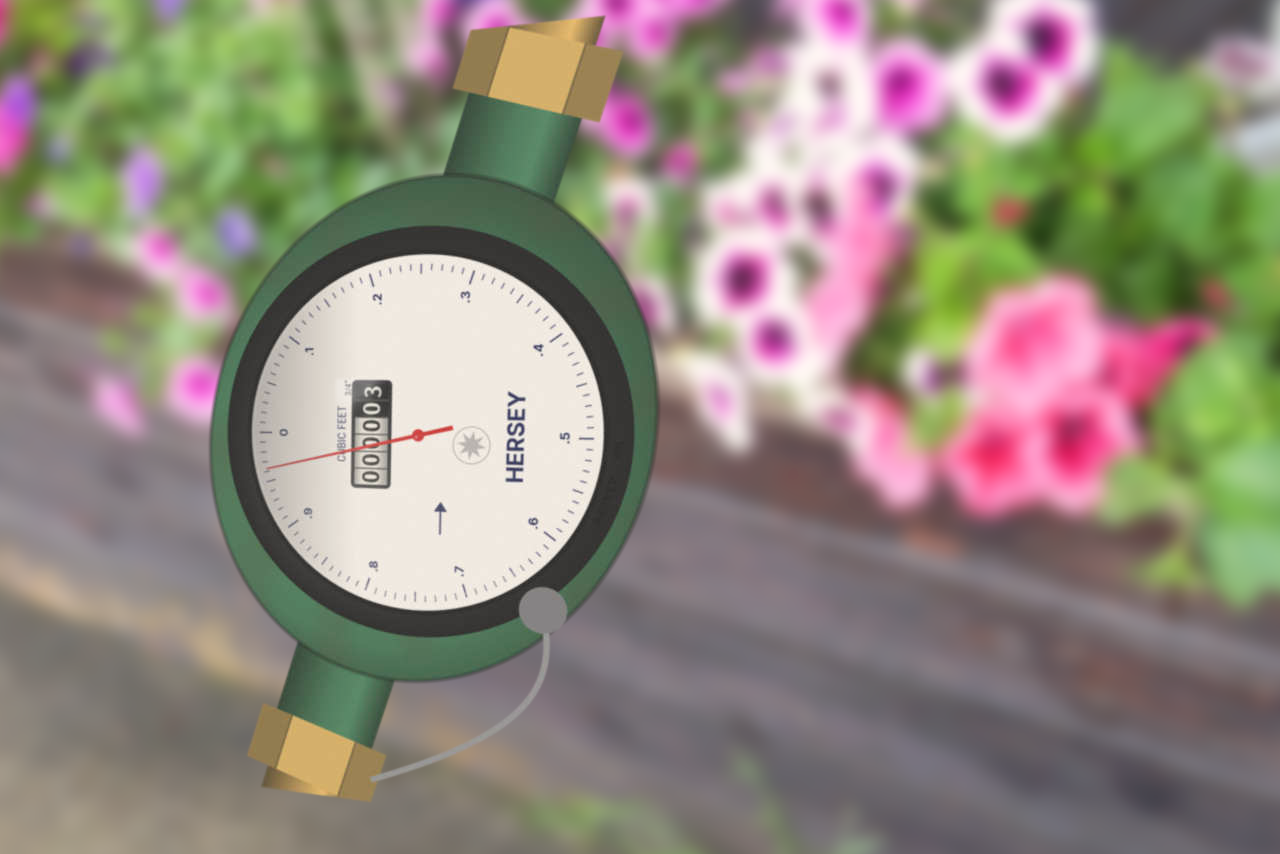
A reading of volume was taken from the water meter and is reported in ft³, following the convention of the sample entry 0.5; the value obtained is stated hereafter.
2.96
